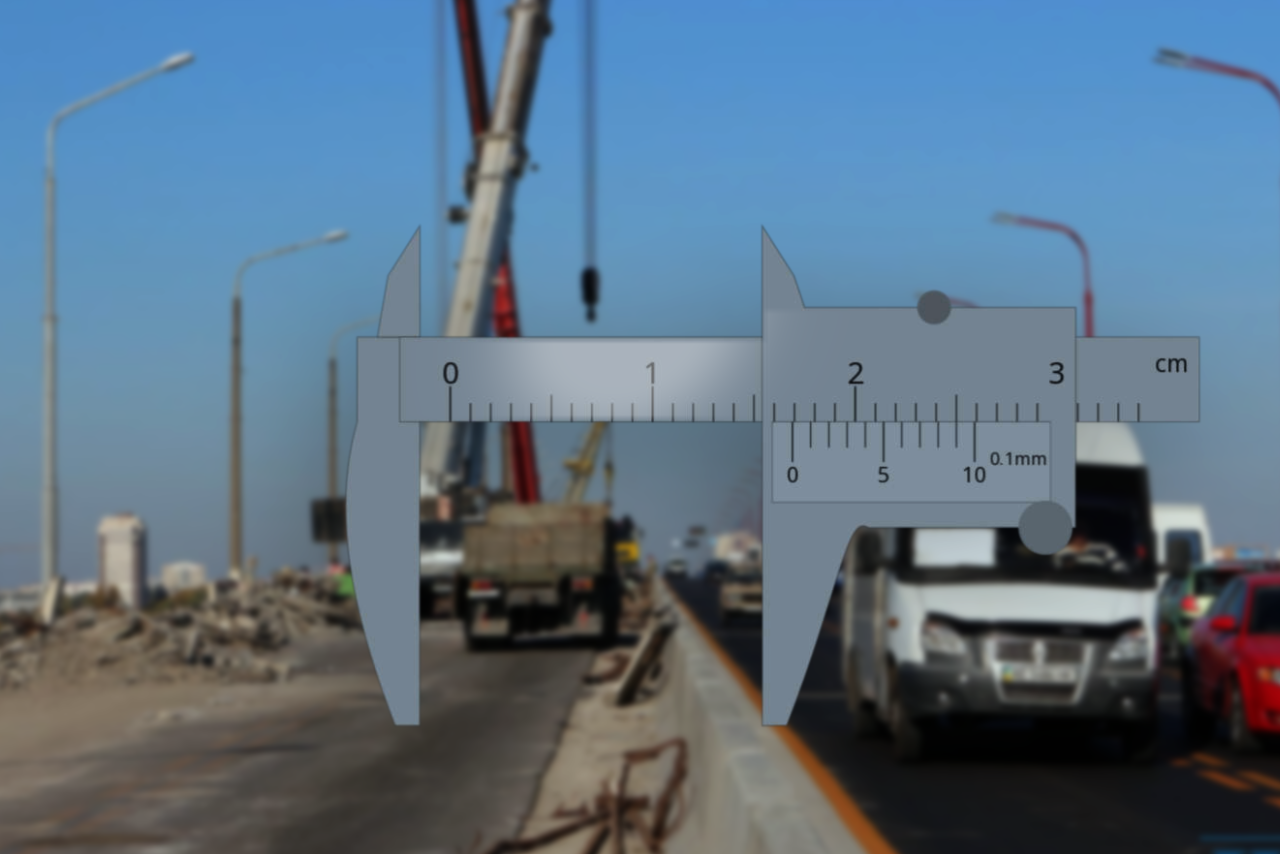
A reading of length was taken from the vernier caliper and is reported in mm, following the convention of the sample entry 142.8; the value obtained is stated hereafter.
16.9
